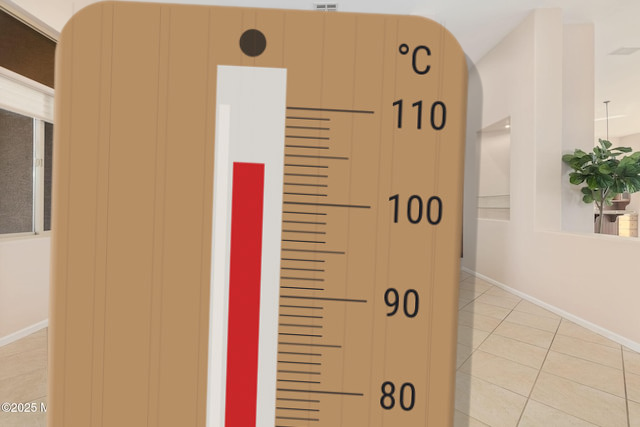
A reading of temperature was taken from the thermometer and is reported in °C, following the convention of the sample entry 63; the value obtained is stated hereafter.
104
